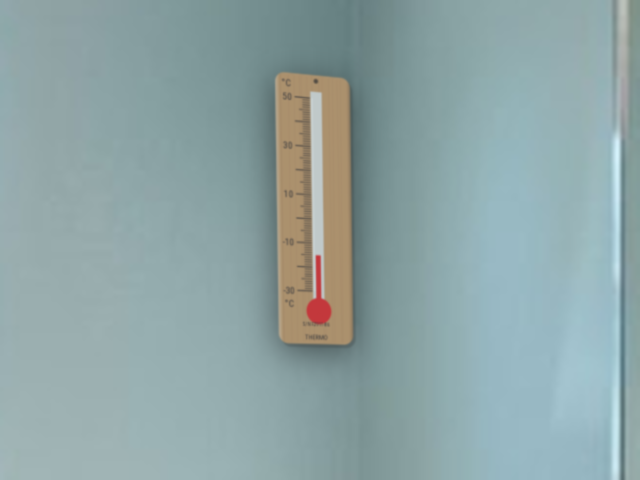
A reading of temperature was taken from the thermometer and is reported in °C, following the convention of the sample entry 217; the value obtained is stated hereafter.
-15
